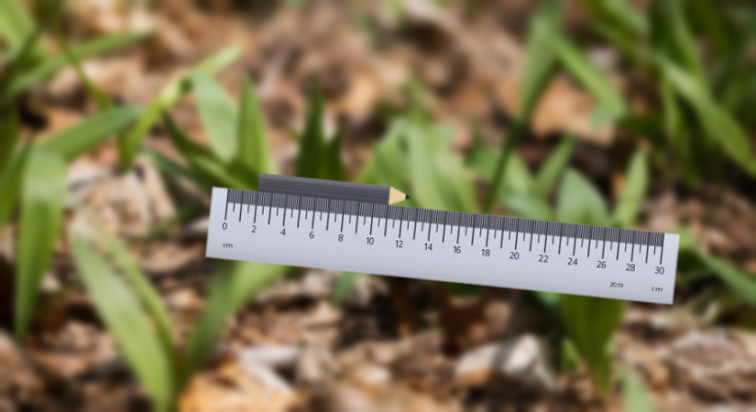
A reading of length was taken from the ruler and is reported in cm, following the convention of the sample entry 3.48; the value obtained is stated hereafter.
10.5
